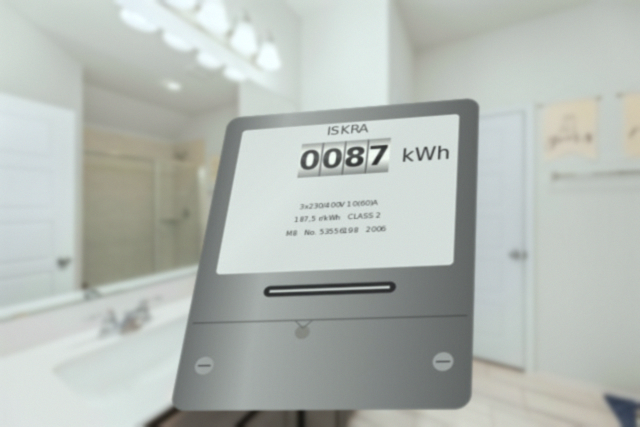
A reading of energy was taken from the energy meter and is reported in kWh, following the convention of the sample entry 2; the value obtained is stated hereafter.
87
